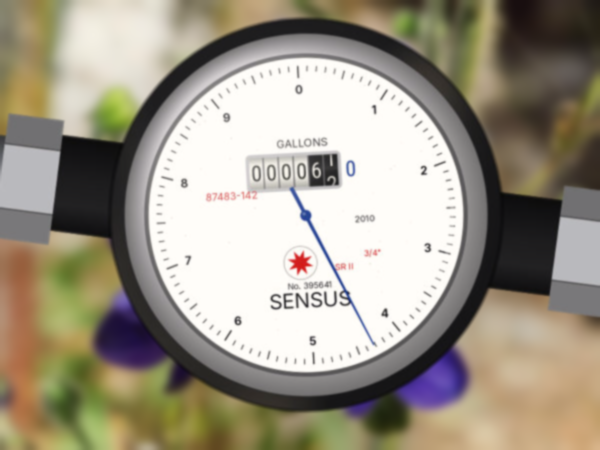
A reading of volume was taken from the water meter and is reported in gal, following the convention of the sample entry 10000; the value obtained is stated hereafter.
614.3
